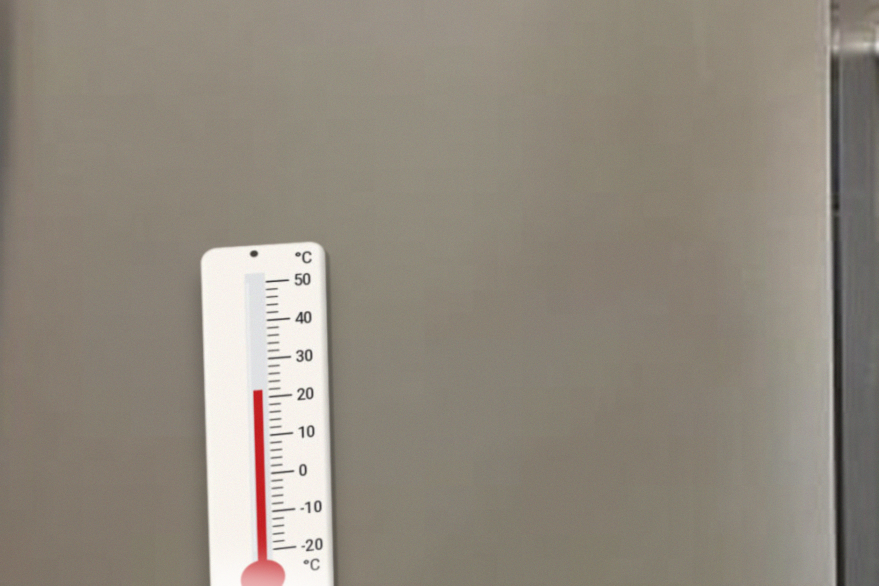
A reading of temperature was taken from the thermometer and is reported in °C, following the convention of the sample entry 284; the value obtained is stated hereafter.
22
